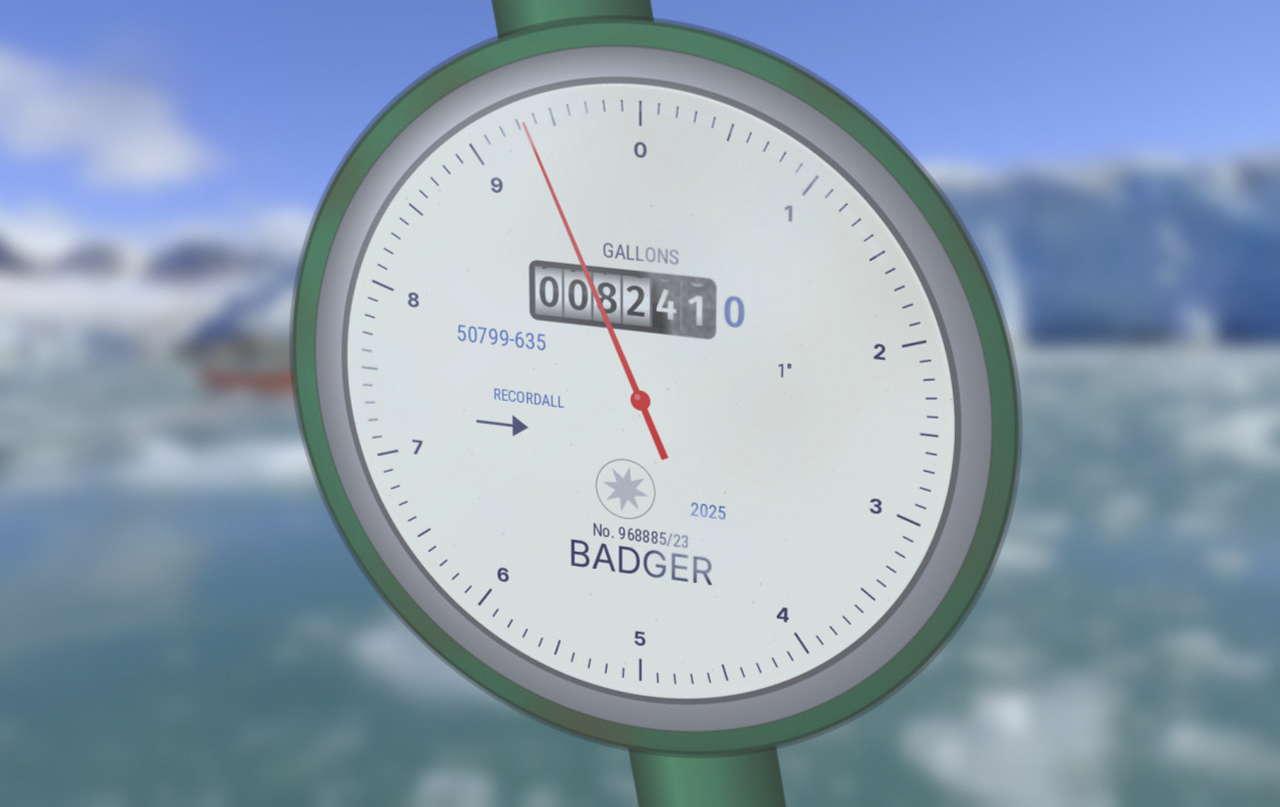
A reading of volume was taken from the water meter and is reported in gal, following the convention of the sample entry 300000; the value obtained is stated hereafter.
82409.3
